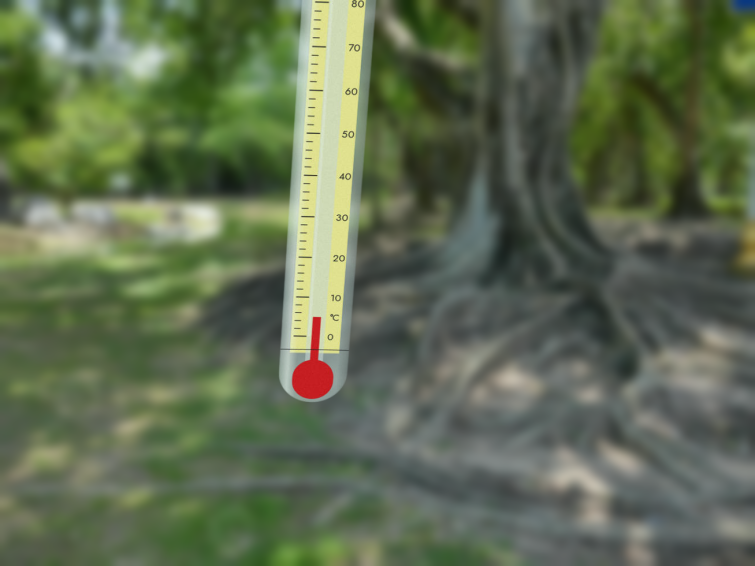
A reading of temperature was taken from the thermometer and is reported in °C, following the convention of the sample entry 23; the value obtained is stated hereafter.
5
